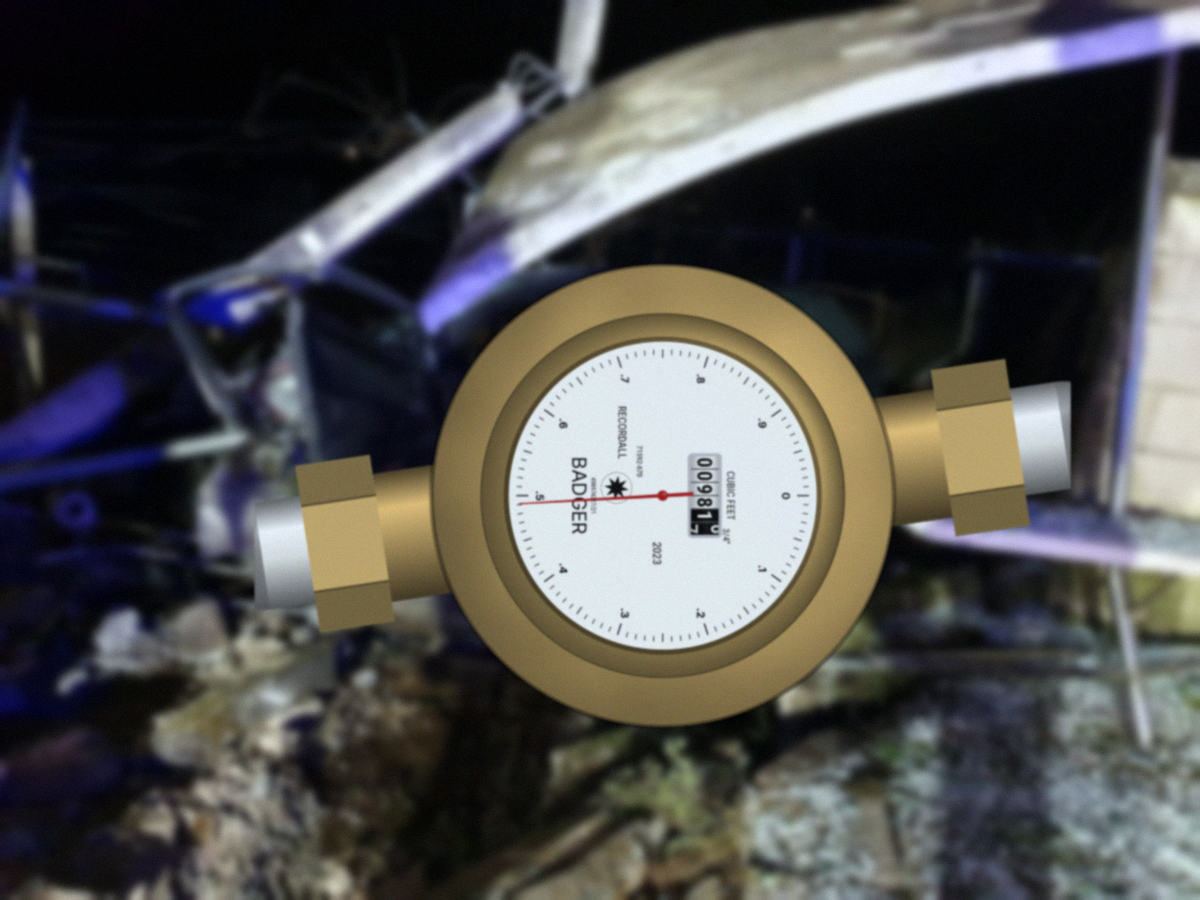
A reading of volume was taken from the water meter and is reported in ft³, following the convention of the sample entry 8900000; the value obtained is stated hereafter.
9816.49
